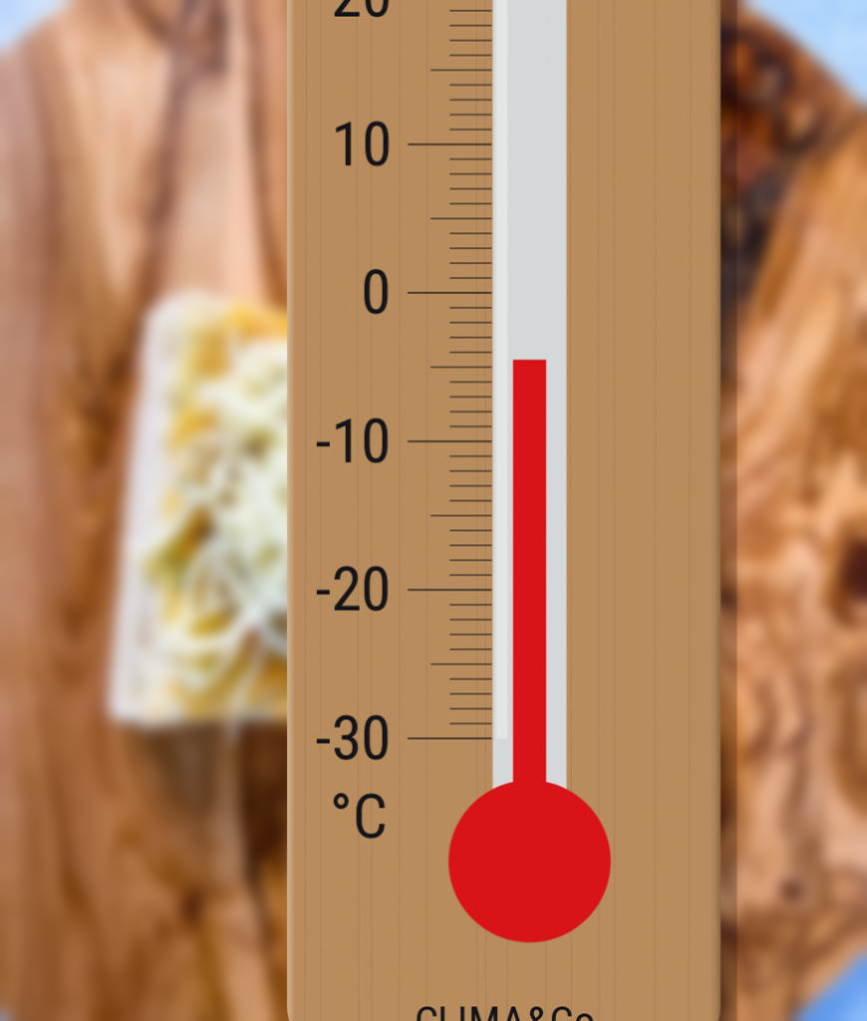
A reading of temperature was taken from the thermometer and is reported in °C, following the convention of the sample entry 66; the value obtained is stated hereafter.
-4.5
